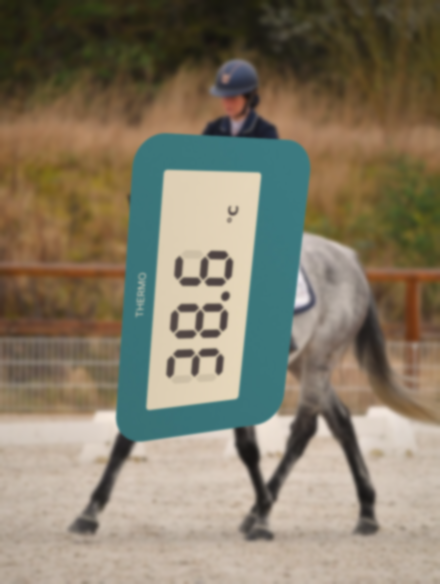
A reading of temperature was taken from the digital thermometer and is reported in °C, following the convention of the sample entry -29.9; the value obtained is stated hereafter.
38.6
